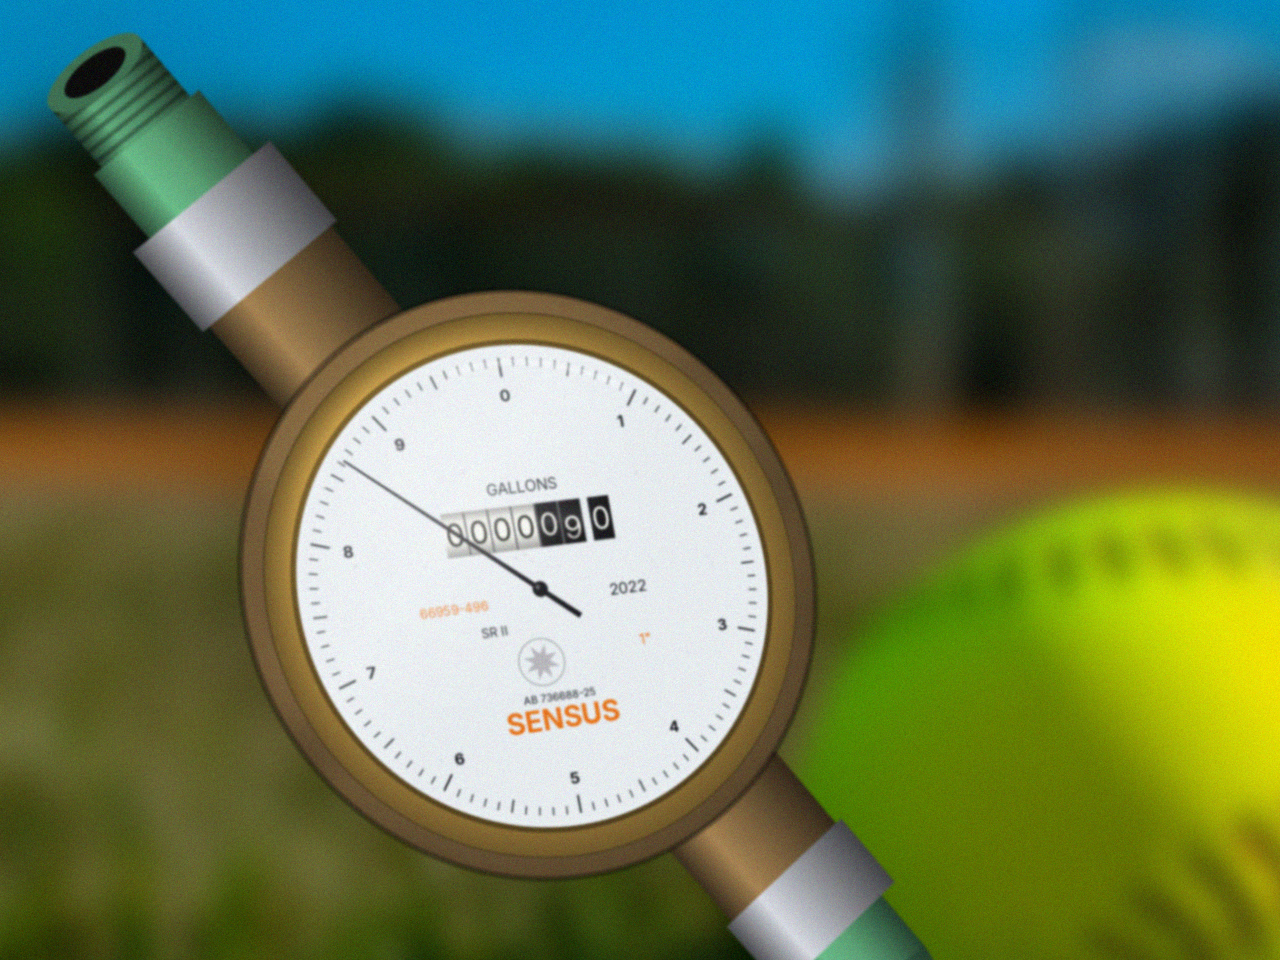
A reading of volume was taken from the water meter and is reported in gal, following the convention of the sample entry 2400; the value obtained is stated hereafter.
88.6
